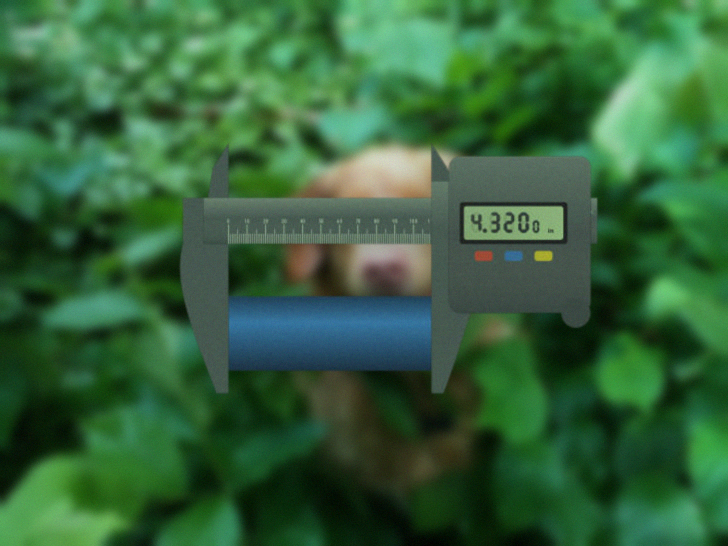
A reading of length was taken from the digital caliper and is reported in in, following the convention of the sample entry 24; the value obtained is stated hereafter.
4.3200
